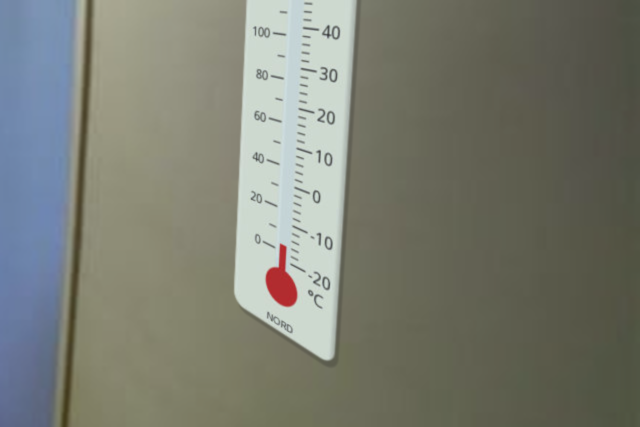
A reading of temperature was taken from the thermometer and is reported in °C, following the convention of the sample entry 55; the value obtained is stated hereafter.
-16
